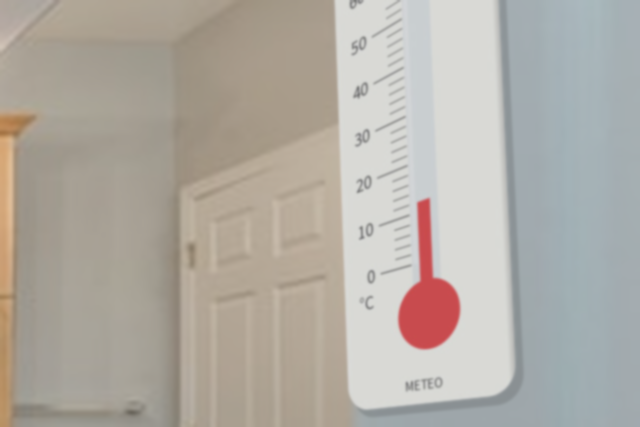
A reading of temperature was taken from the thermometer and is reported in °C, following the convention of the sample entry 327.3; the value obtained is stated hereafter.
12
